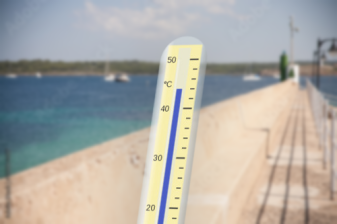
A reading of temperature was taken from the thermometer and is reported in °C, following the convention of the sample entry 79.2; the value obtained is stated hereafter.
44
